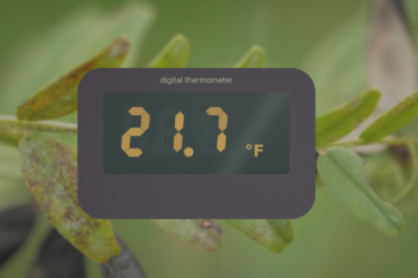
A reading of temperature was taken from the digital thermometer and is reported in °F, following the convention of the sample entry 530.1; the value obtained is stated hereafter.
21.7
